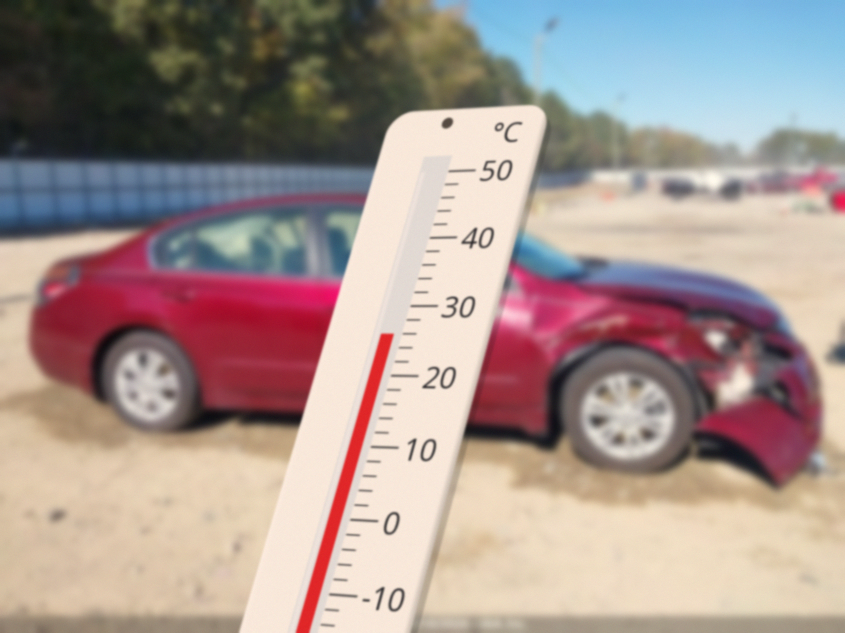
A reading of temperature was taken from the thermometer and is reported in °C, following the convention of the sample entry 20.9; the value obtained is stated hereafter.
26
